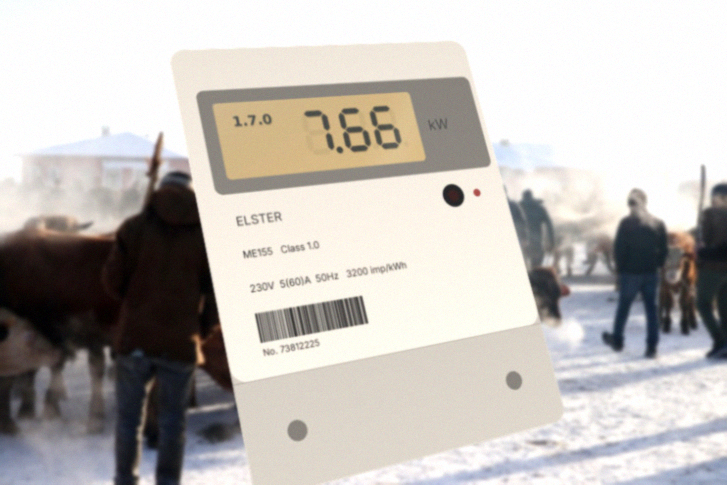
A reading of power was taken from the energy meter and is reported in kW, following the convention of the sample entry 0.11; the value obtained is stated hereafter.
7.66
